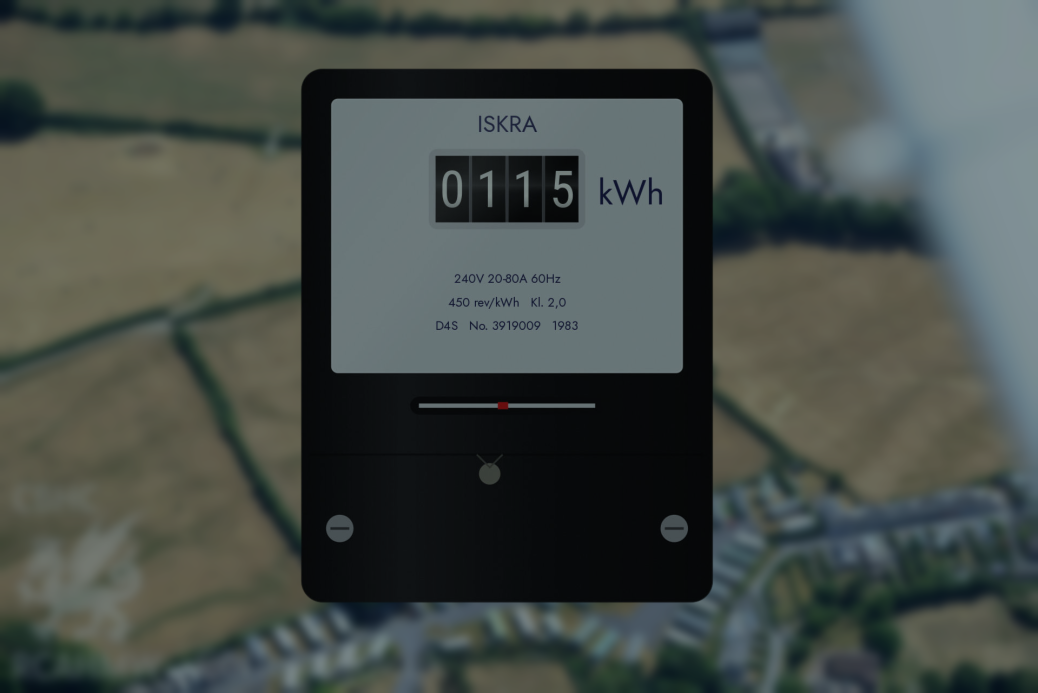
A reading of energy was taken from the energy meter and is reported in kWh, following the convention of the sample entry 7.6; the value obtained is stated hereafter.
115
